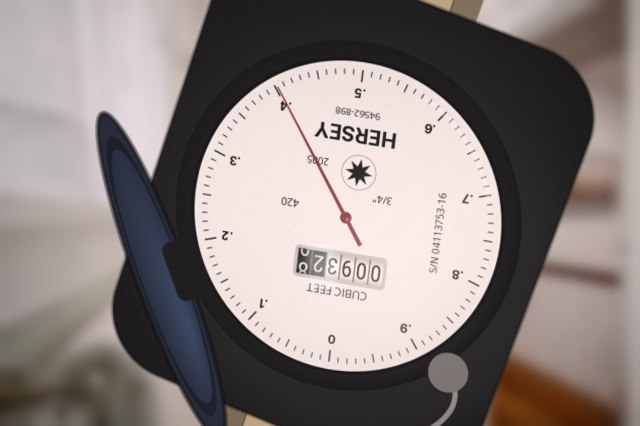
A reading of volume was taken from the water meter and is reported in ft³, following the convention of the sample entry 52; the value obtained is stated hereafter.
9328.40
